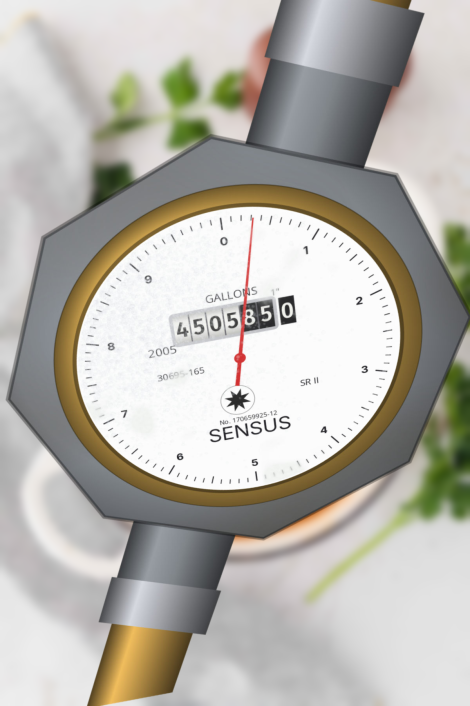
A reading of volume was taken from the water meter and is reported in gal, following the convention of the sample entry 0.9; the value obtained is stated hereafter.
4505850.3
